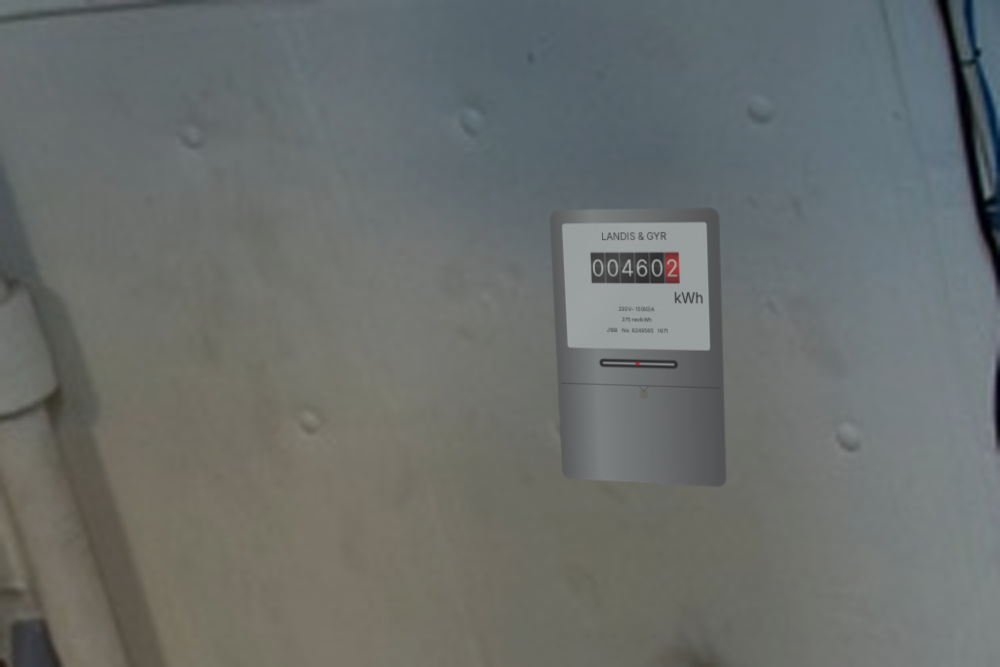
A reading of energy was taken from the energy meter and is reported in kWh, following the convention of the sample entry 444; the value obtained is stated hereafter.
460.2
